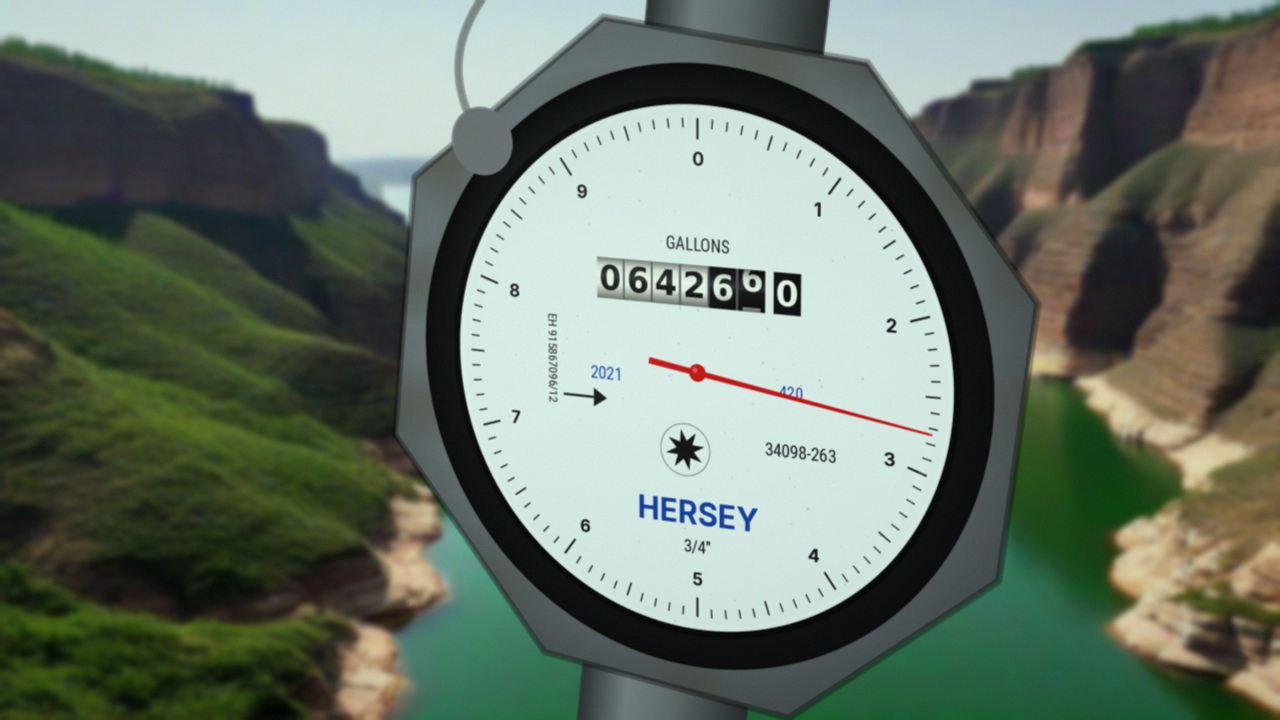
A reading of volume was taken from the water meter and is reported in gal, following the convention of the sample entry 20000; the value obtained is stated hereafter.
642662.7
